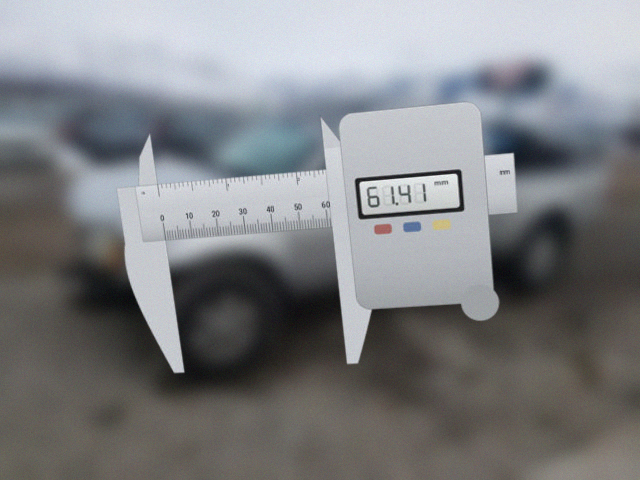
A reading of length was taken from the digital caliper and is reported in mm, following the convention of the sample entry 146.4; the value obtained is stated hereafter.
61.41
